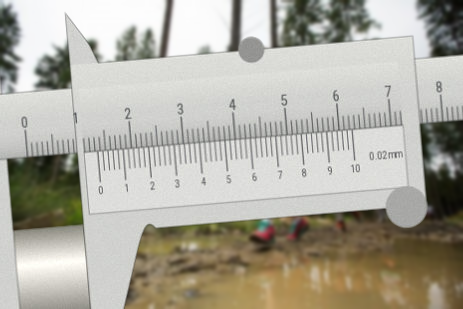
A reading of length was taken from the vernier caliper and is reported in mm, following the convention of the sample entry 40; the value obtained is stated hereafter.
13.5
